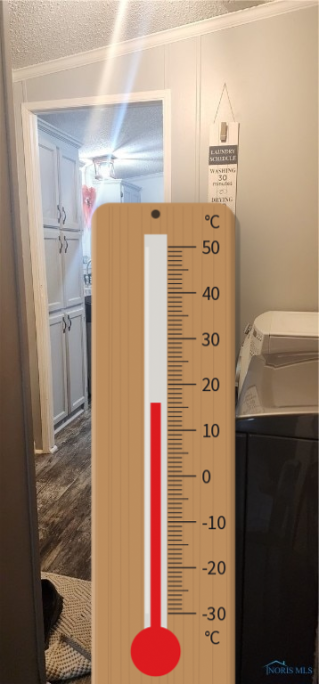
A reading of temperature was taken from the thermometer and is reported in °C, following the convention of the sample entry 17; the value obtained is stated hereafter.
16
